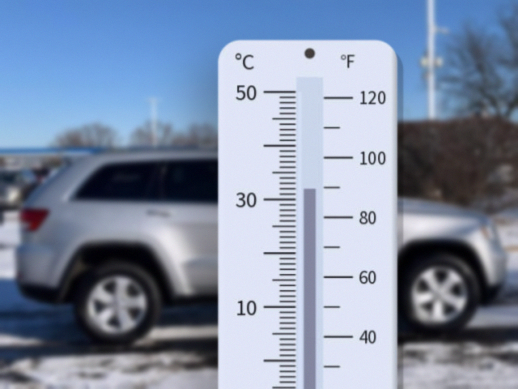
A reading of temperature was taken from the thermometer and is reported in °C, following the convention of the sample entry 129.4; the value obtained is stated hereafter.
32
